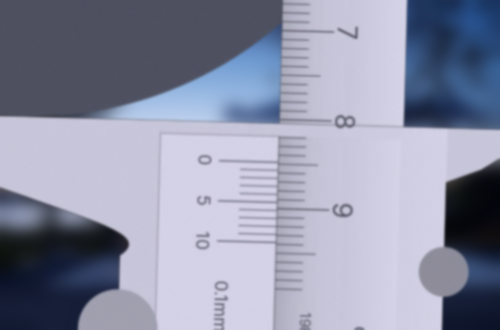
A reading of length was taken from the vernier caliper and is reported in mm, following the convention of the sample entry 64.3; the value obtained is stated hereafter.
84.8
